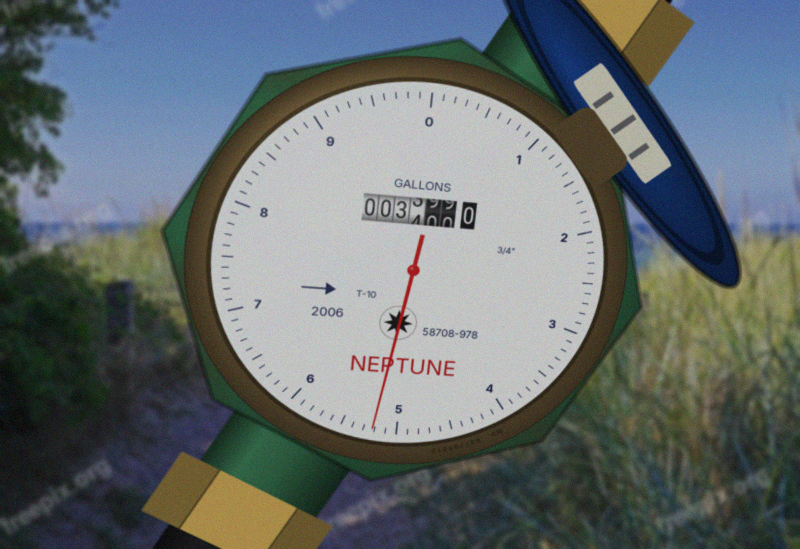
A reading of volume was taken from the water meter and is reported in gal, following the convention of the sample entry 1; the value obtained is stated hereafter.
33995.2
